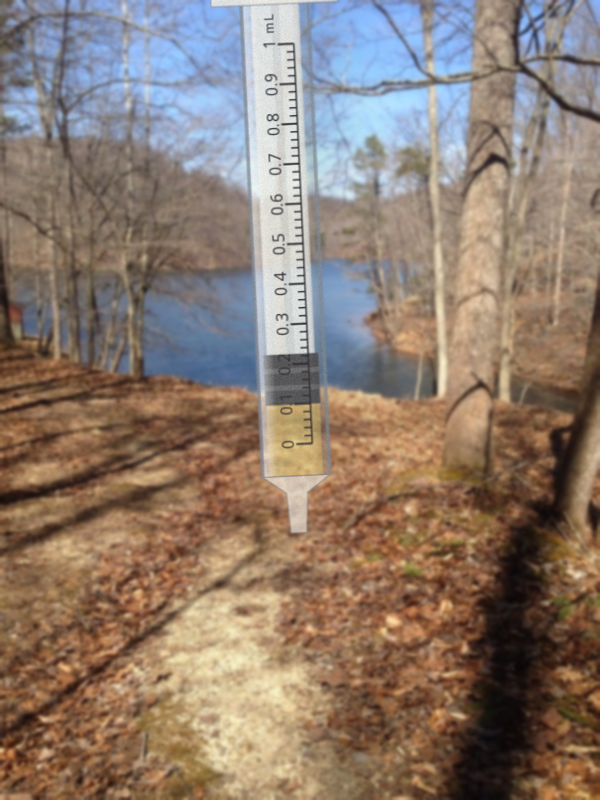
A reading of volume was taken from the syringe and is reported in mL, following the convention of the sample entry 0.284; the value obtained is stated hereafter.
0.1
